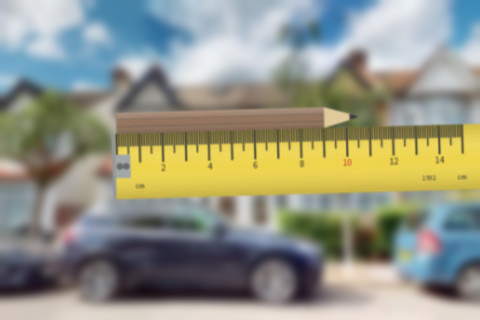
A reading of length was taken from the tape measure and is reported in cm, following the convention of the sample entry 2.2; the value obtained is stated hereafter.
10.5
